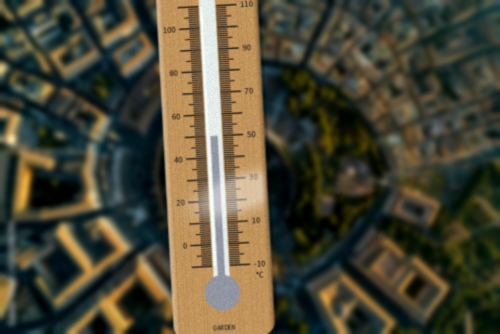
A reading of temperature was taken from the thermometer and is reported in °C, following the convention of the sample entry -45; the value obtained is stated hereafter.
50
